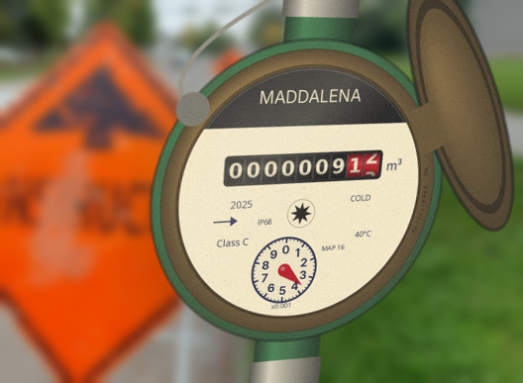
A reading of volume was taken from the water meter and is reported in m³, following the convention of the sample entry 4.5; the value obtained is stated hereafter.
9.123
